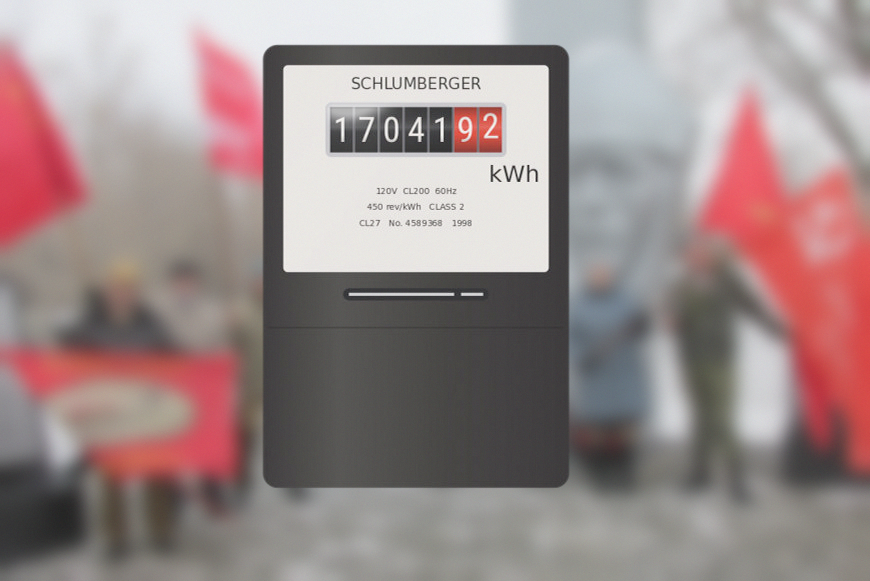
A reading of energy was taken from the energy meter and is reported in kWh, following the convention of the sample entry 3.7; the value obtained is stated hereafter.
17041.92
